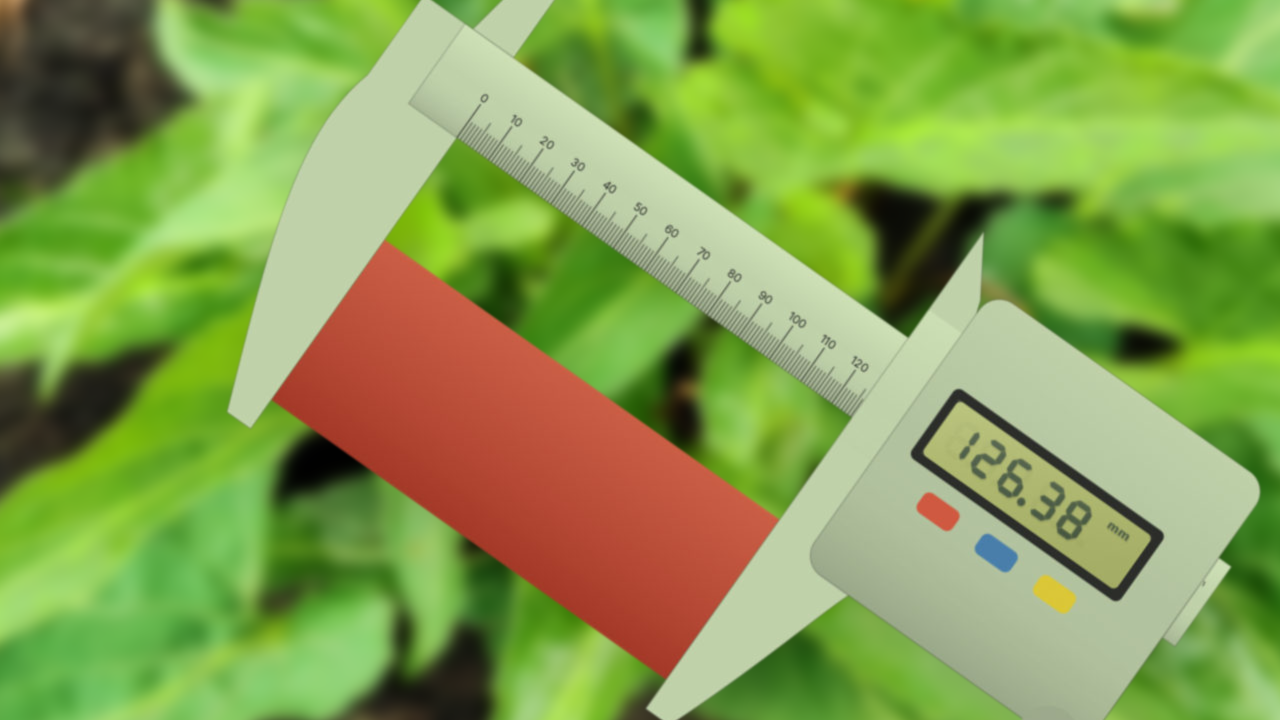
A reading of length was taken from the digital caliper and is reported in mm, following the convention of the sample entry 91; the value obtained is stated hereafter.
126.38
